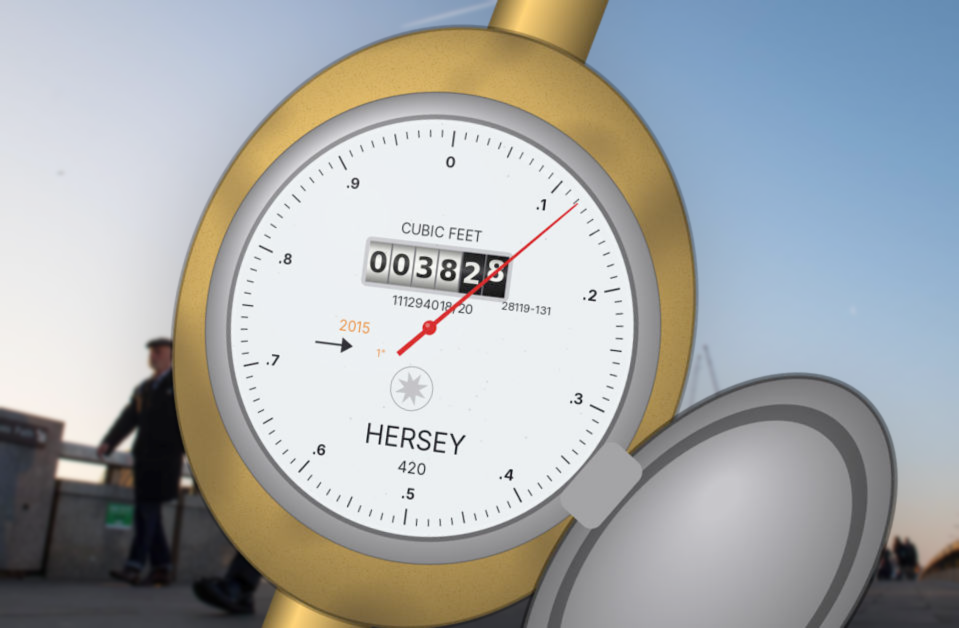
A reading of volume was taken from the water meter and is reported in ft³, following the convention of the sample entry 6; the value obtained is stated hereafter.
3828.12
